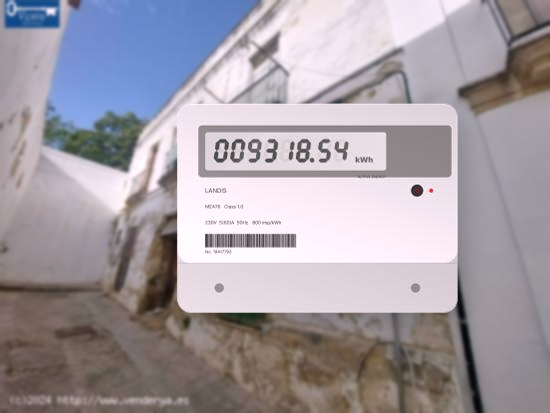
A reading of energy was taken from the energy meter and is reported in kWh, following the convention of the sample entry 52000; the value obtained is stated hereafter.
9318.54
